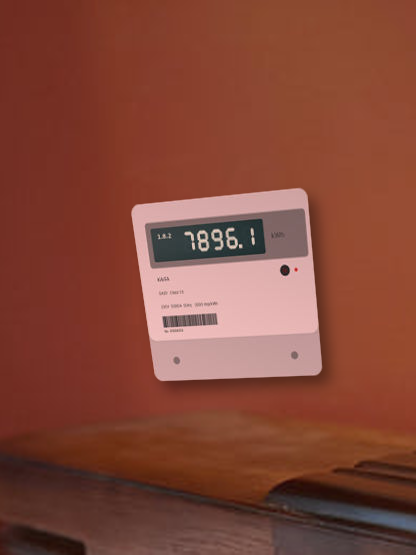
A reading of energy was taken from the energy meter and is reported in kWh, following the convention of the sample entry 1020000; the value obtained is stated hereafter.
7896.1
